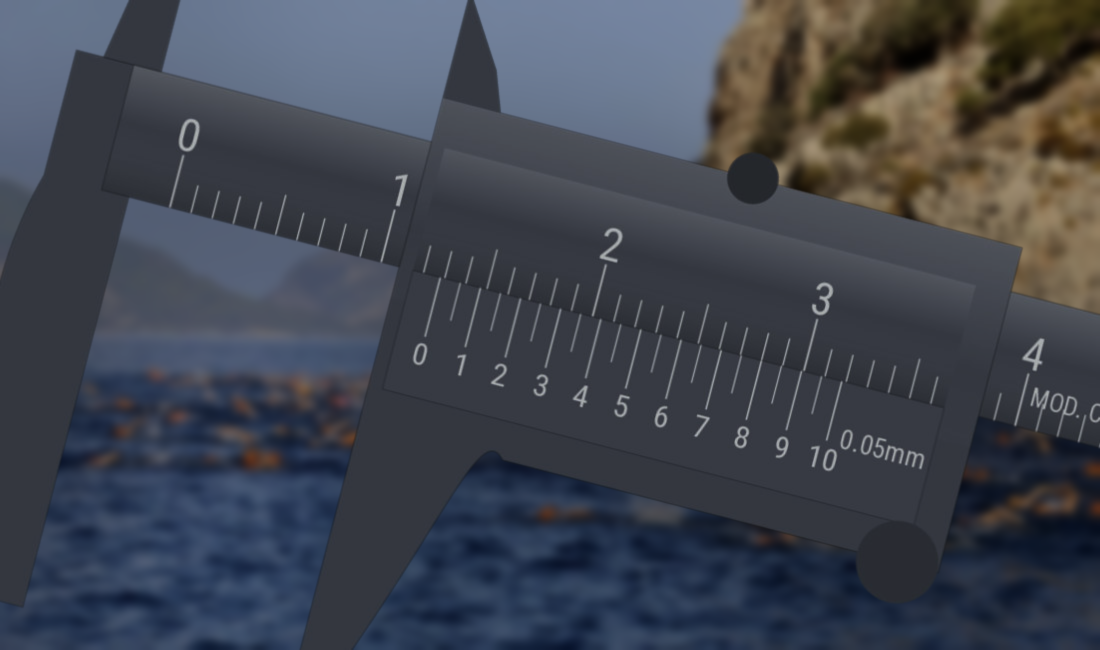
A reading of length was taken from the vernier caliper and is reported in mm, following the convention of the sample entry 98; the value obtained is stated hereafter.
12.8
